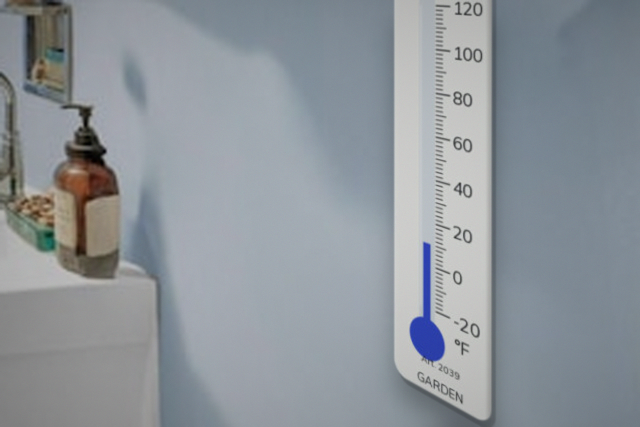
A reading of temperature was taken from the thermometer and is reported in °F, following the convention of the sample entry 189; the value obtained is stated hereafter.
10
